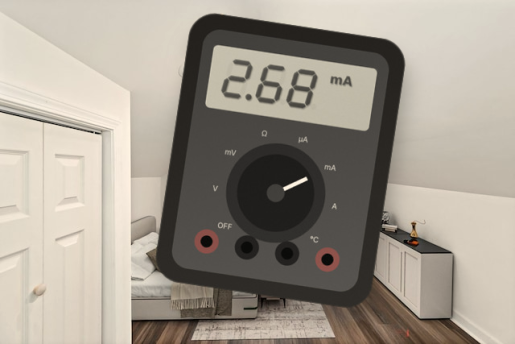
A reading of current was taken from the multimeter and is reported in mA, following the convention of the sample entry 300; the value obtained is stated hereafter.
2.68
